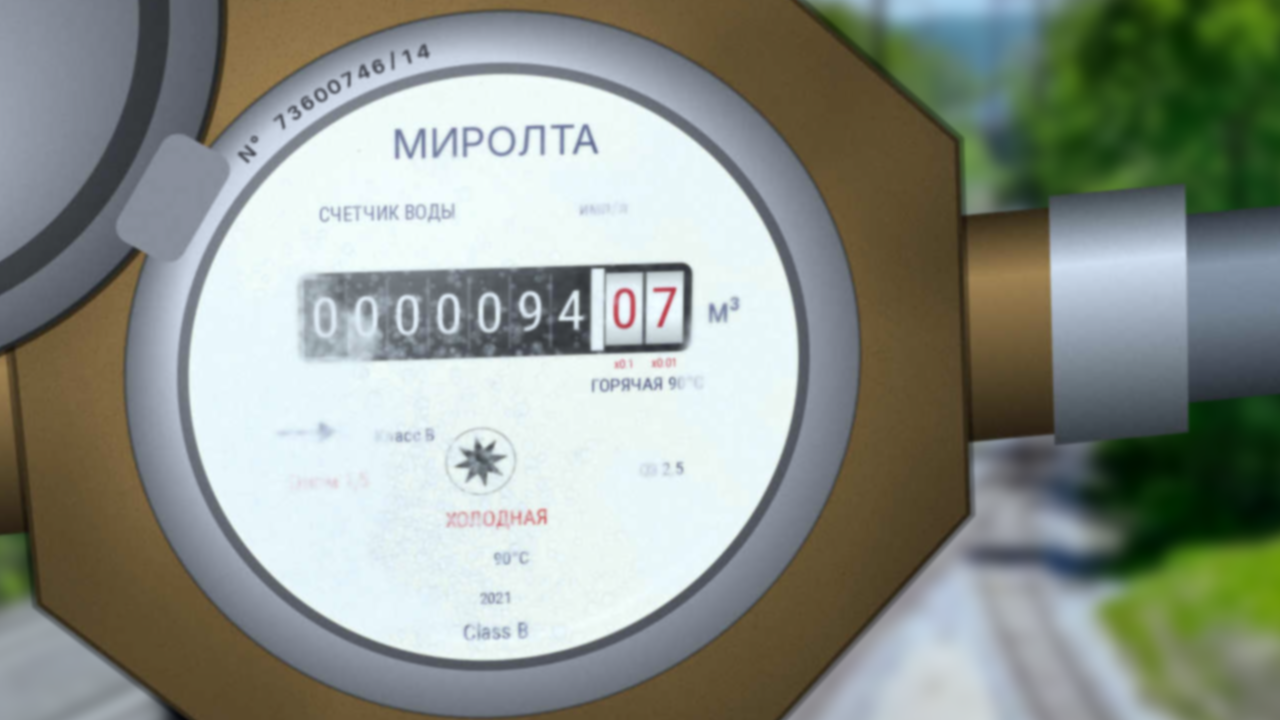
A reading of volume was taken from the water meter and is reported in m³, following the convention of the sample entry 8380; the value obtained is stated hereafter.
94.07
